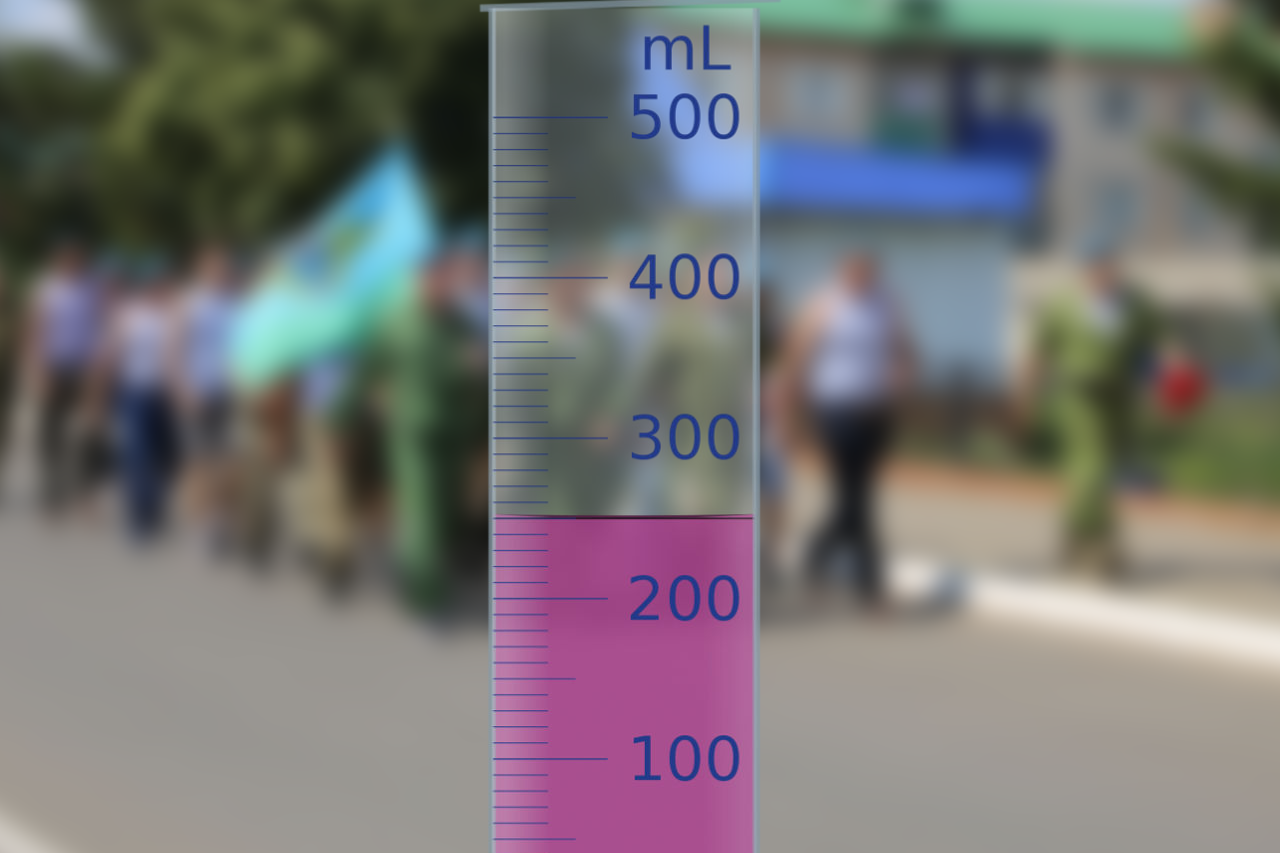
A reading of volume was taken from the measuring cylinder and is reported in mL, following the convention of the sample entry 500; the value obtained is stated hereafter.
250
